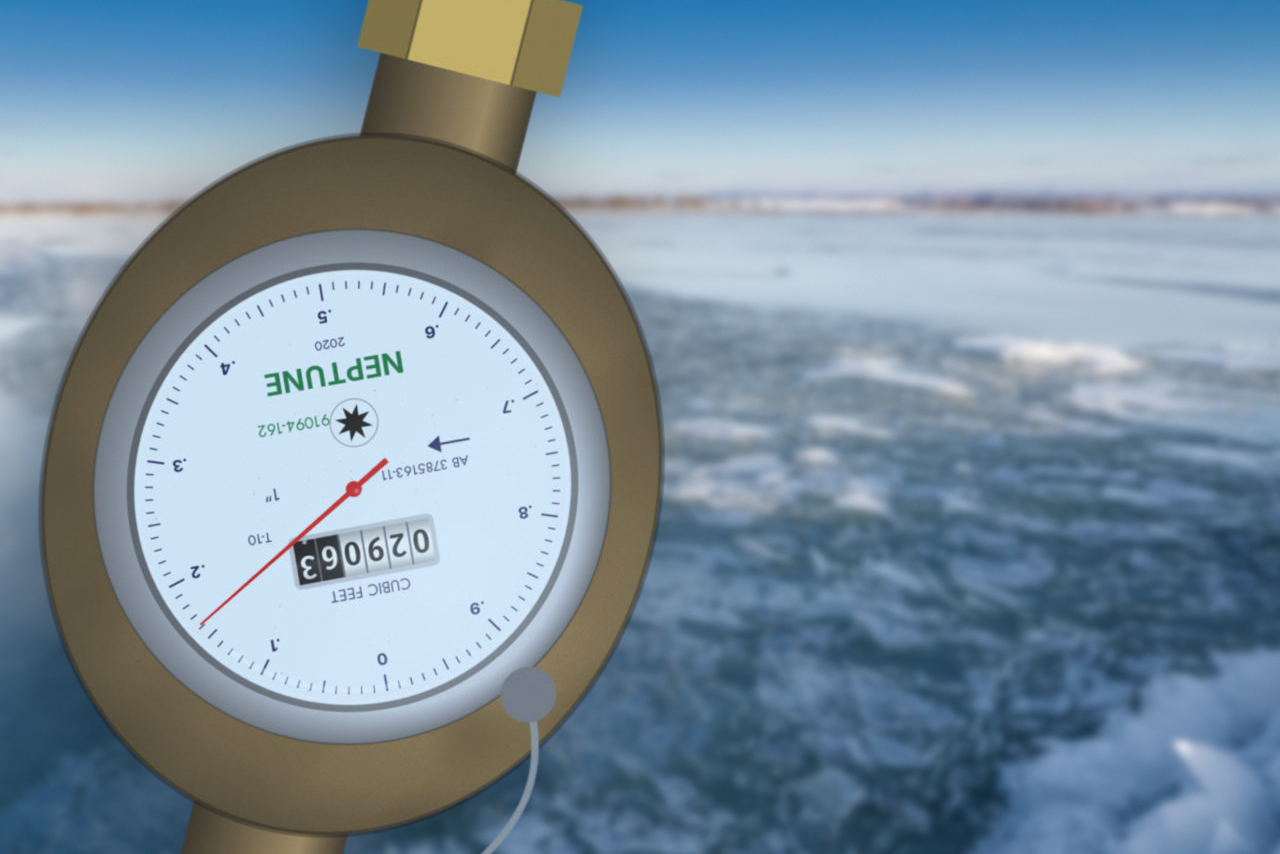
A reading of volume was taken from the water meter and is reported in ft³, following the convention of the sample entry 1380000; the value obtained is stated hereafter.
29063.16
